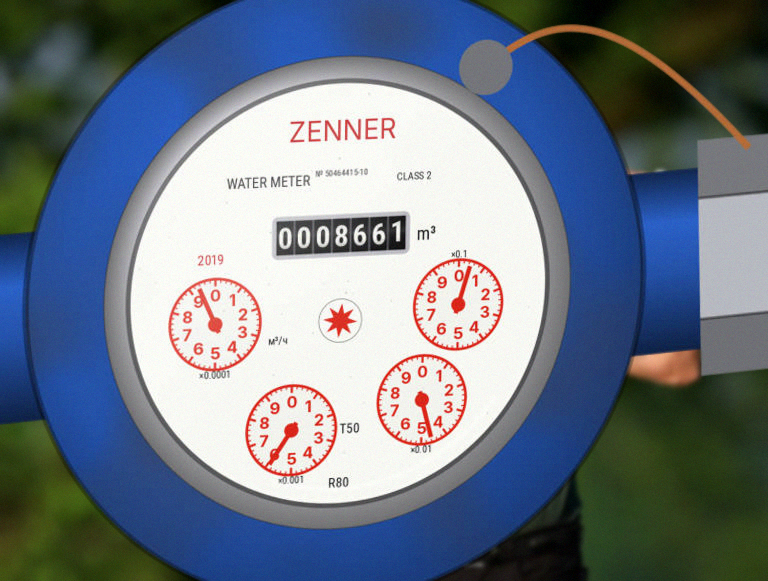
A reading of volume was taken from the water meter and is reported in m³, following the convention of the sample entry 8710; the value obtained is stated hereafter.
8661.0459
